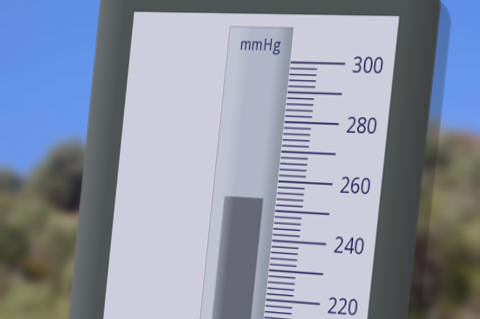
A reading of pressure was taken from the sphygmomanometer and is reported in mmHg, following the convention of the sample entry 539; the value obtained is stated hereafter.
254
